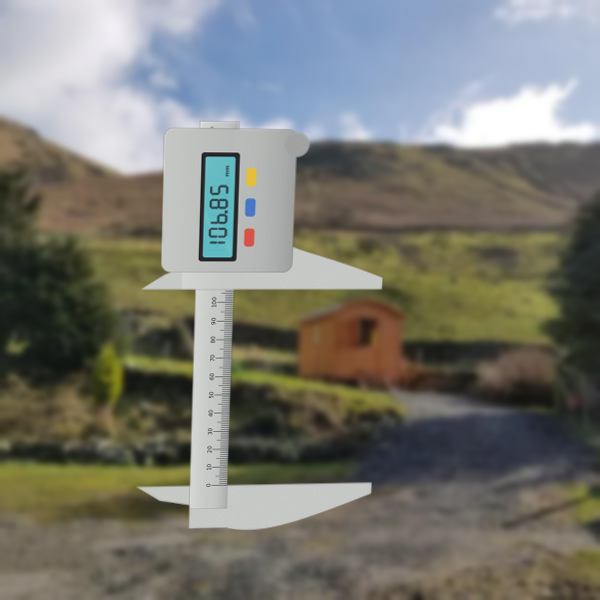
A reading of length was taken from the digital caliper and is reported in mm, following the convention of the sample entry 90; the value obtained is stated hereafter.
106.85
